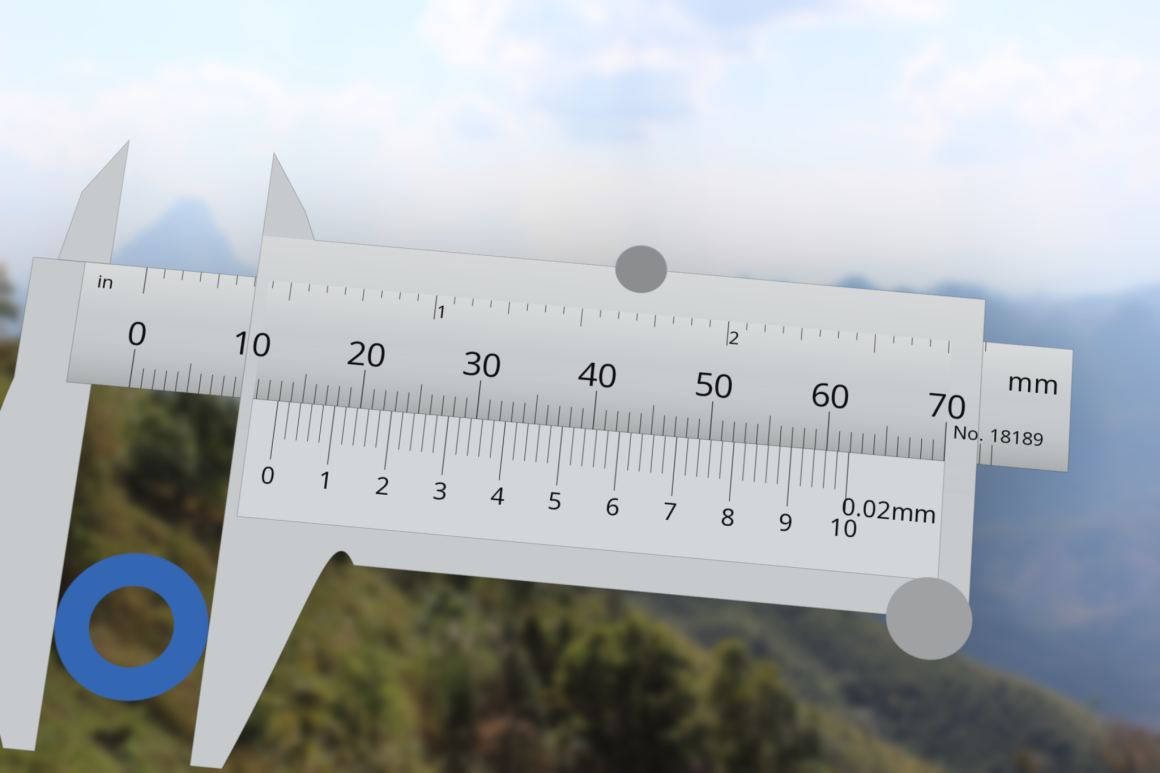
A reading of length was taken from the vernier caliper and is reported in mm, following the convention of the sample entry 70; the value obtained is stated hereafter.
12.9
